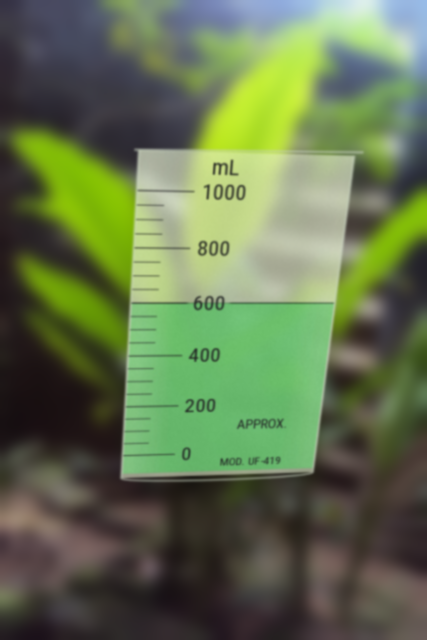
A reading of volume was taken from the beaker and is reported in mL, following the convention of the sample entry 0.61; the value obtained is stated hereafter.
600
